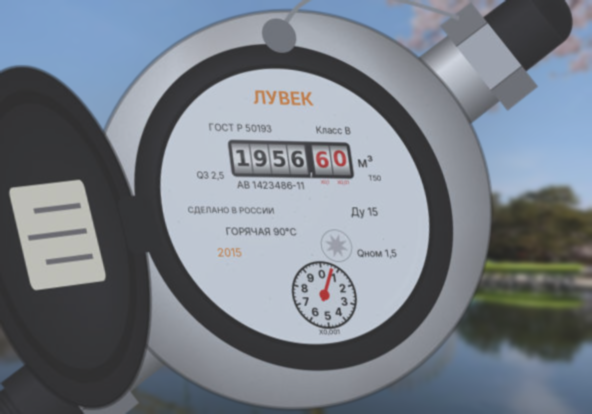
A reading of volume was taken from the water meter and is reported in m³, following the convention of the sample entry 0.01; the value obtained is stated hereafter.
1956.600
